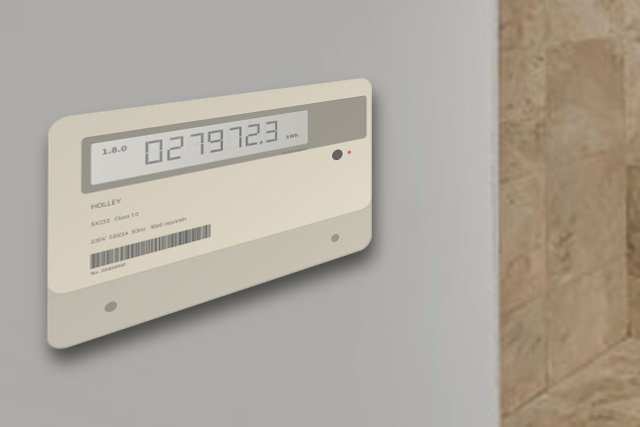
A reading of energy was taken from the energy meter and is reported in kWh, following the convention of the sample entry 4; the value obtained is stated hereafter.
27972.3
